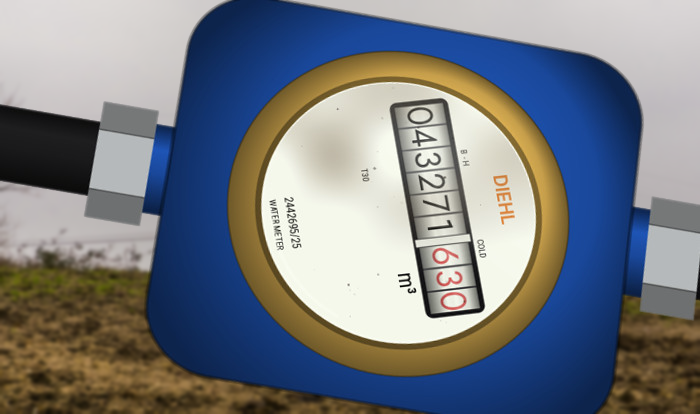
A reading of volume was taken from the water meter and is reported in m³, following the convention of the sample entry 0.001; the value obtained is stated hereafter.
43271.630
